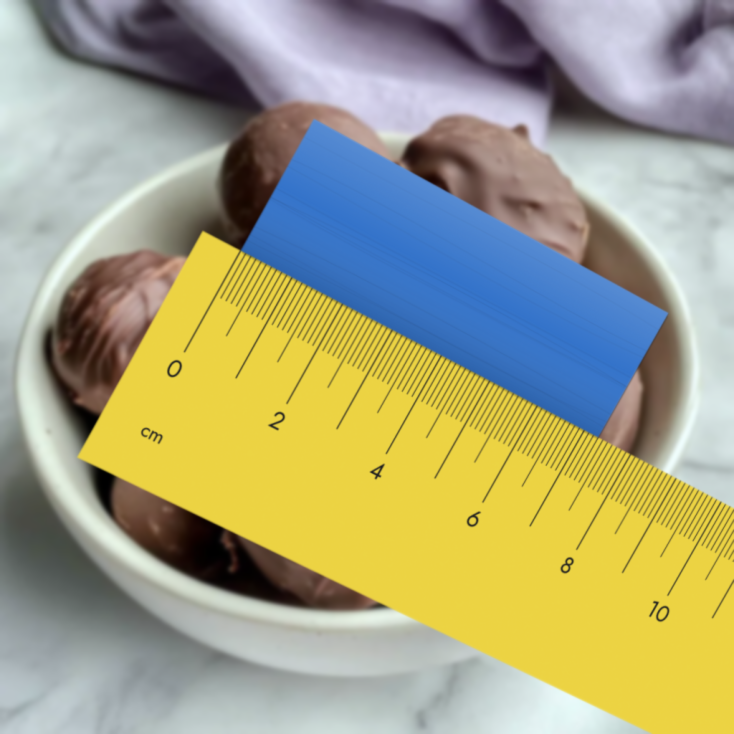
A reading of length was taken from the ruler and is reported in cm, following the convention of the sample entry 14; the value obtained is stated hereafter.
7.3
